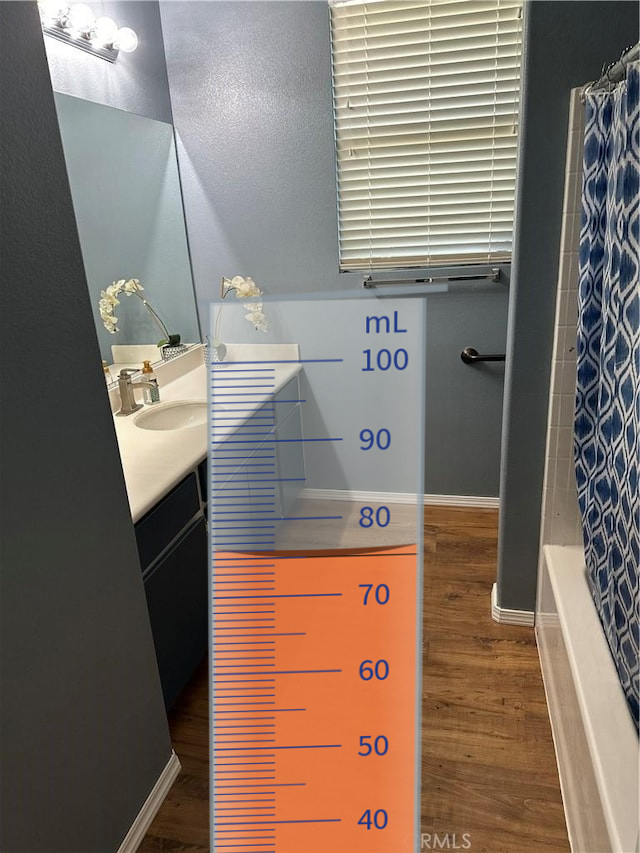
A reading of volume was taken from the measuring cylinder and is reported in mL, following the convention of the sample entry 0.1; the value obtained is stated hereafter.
75
